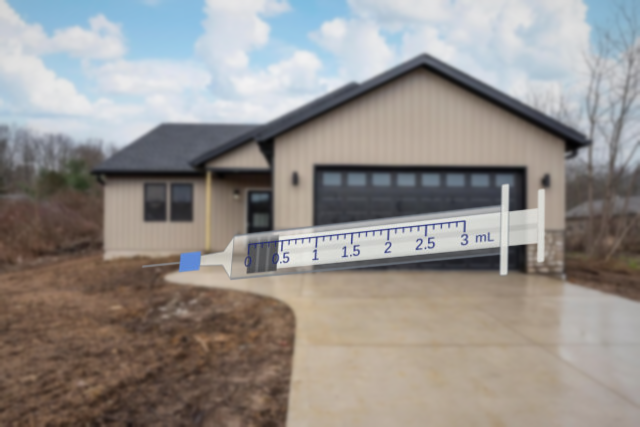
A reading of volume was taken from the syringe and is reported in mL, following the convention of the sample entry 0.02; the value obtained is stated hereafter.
0
